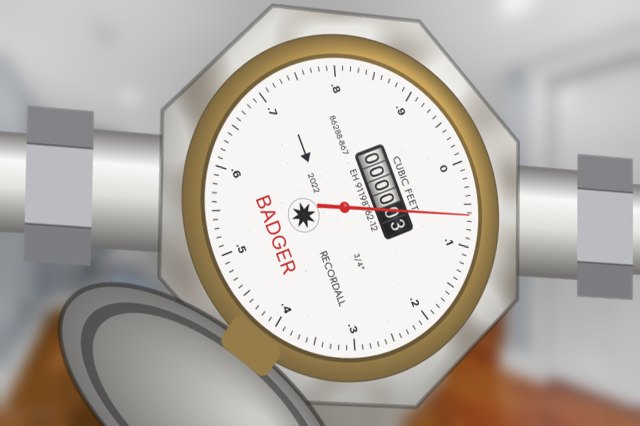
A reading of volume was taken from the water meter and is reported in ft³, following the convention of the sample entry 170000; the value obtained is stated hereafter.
3.06
